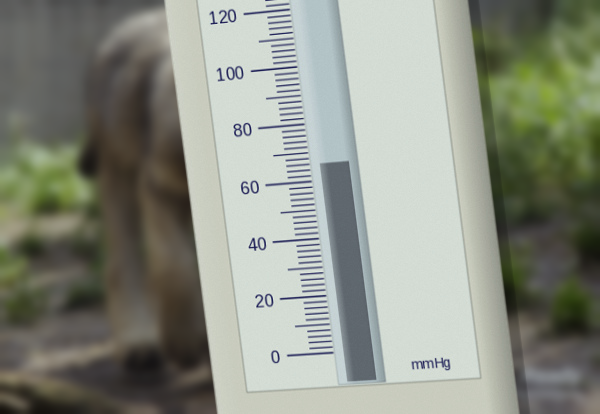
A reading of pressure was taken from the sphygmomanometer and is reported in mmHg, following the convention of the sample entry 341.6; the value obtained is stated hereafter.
66
